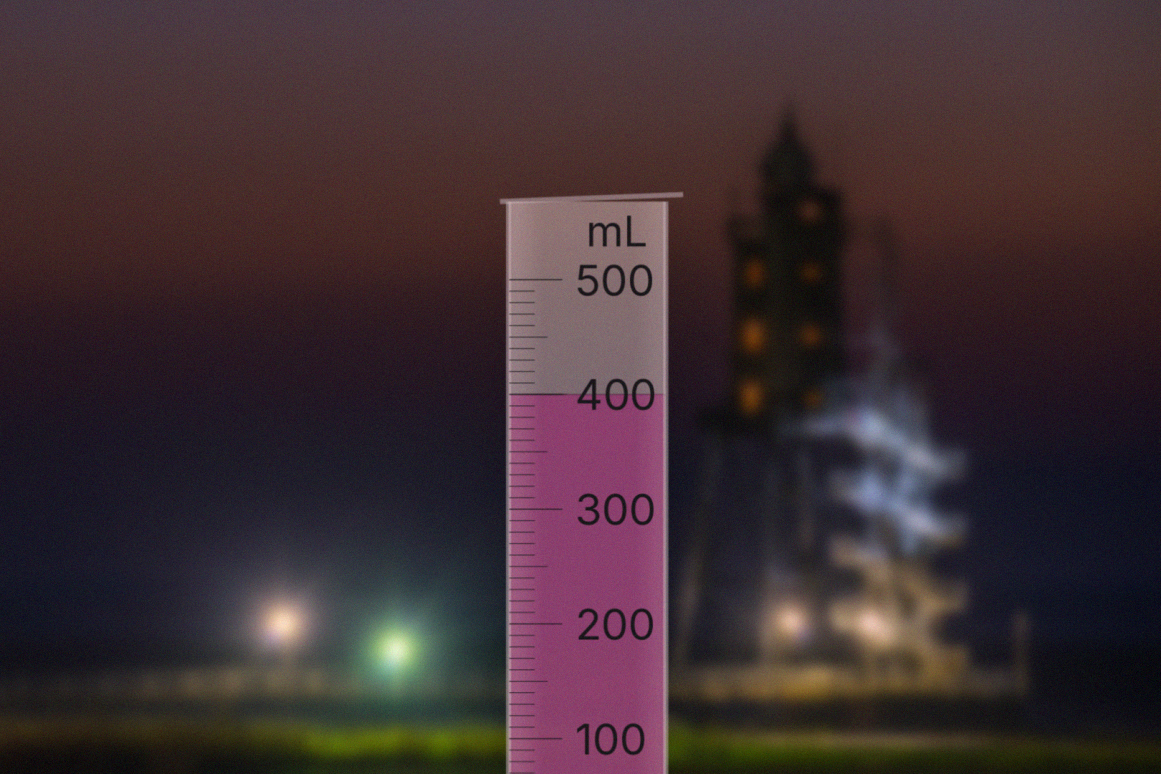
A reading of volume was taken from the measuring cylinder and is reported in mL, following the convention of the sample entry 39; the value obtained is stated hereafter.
400
